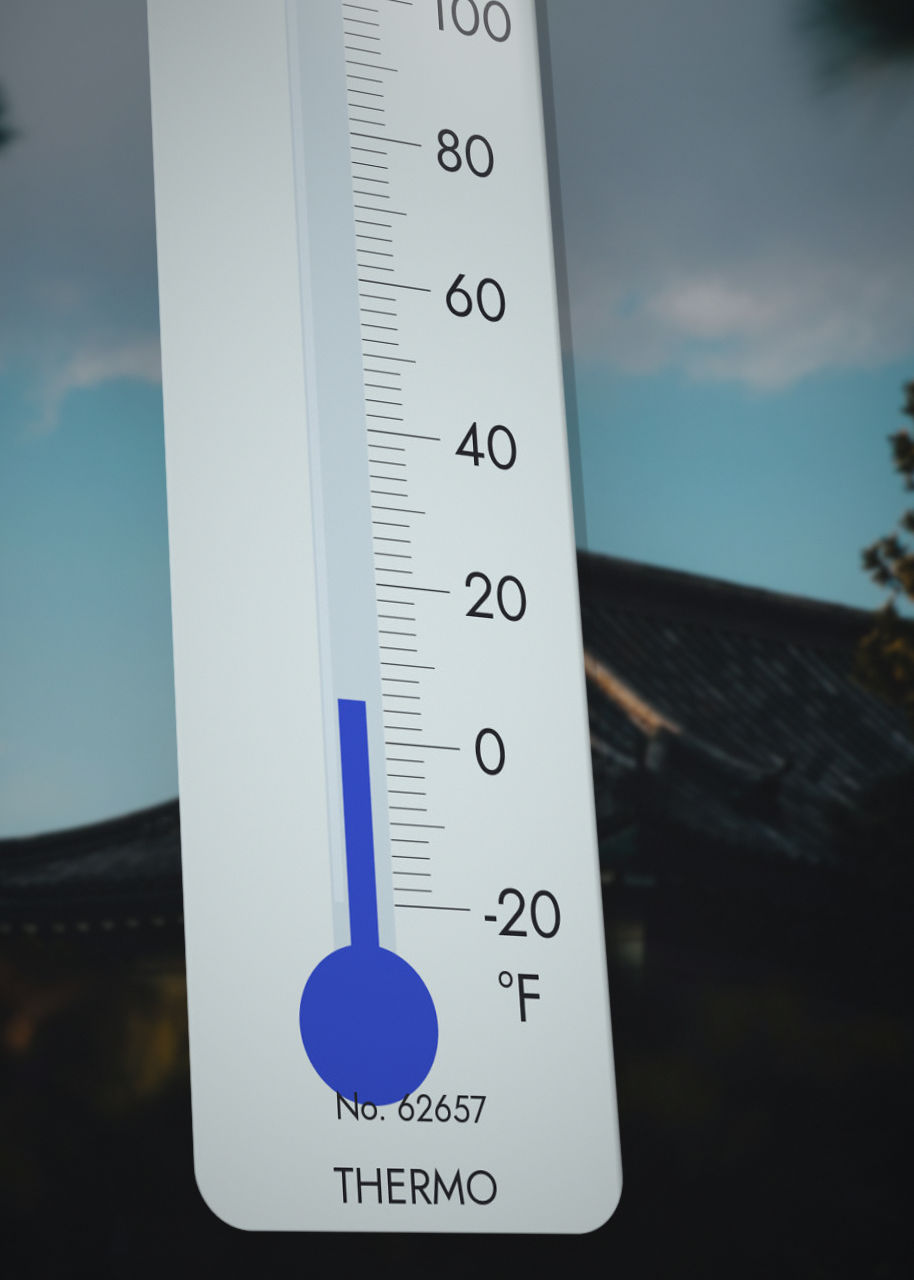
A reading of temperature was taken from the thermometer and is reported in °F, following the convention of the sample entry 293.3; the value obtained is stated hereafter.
5
